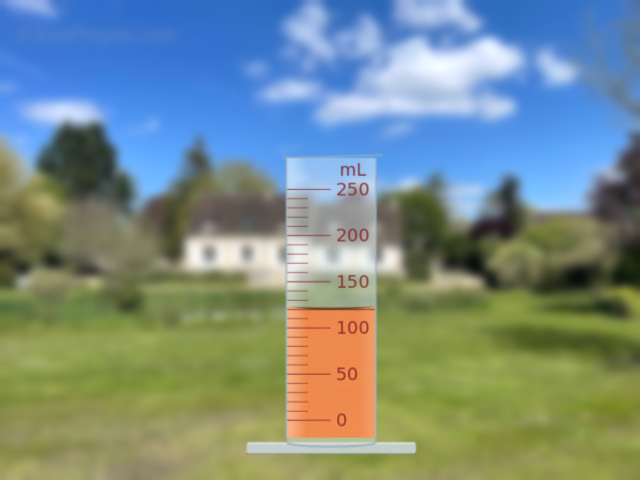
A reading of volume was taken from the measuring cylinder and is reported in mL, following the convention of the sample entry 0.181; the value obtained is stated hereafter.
120
